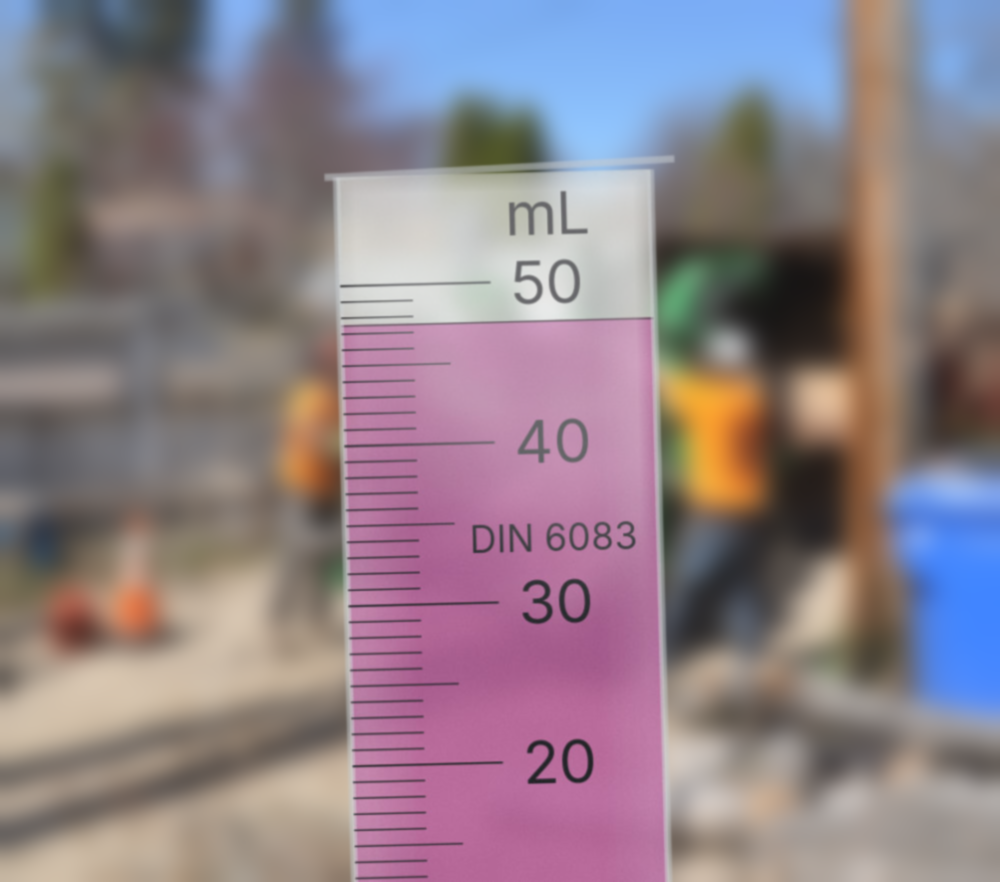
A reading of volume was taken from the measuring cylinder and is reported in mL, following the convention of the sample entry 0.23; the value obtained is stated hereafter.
47.5
